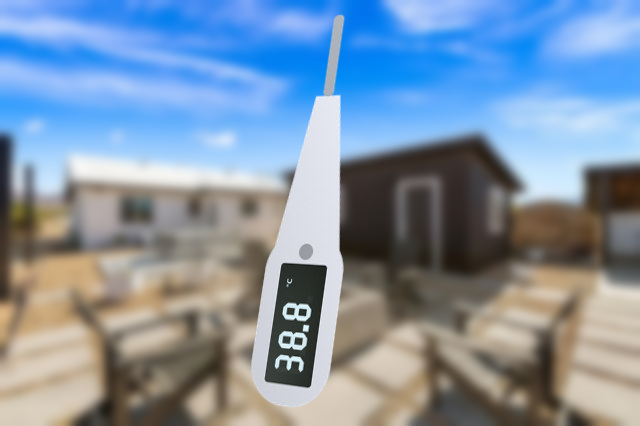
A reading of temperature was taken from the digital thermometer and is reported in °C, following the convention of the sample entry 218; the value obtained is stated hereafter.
38.8
